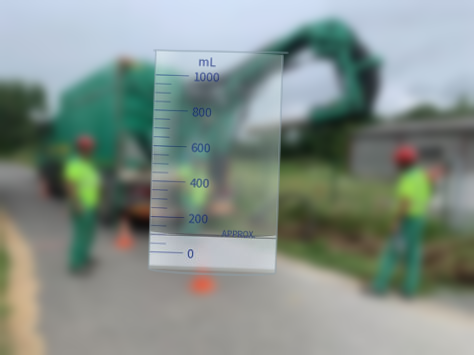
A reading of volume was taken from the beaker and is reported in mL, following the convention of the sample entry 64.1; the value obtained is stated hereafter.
100
